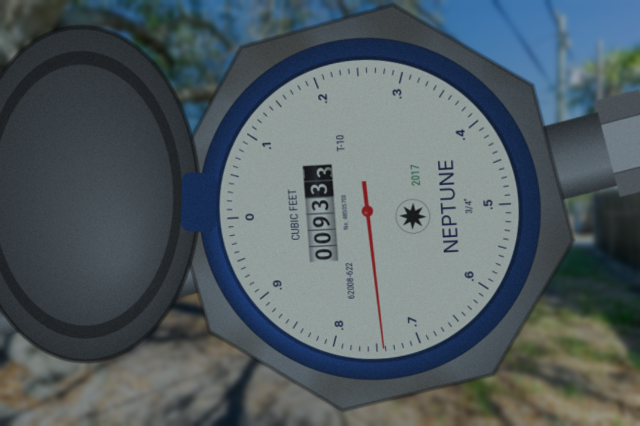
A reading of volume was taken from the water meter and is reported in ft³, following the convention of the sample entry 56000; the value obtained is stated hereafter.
9332.74
